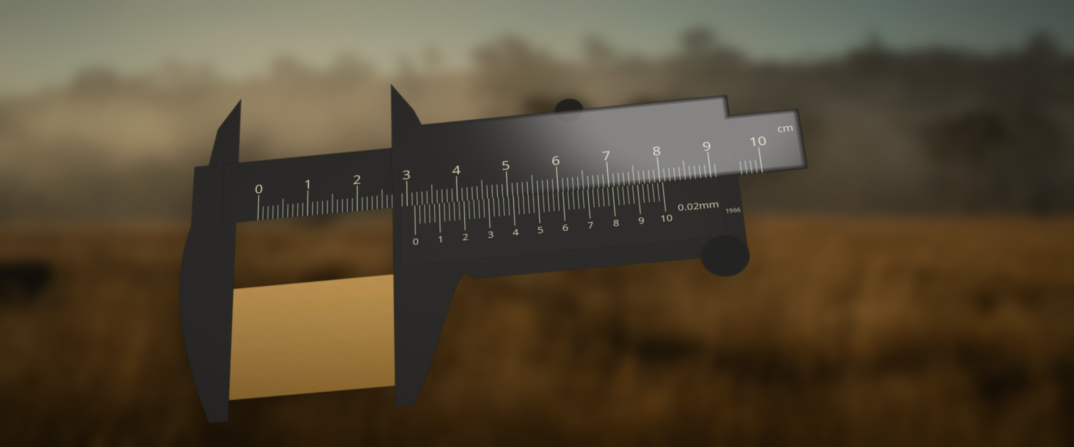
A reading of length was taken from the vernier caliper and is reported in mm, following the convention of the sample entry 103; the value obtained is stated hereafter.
31.5
